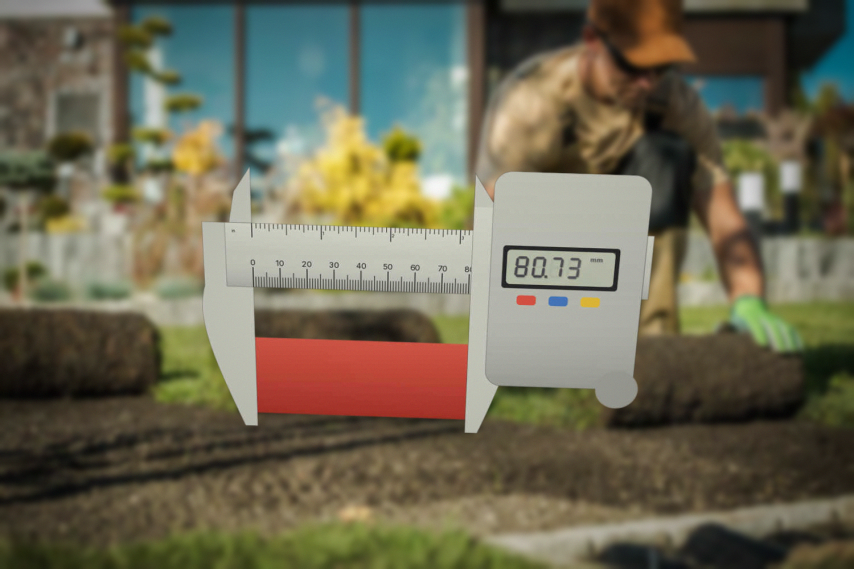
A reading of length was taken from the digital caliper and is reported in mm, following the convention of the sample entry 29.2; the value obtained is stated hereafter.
80.73
